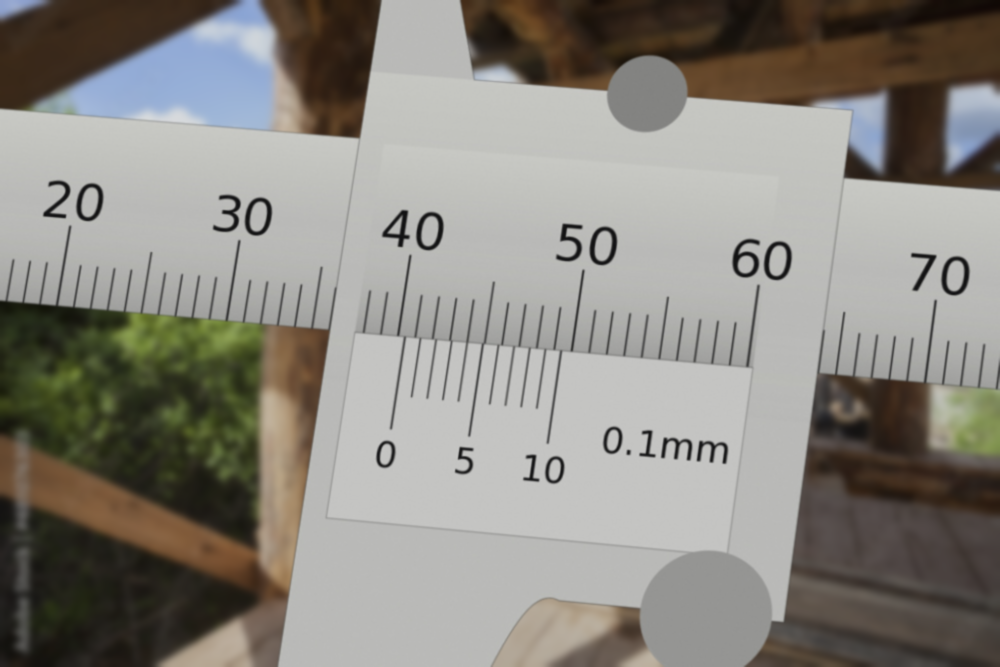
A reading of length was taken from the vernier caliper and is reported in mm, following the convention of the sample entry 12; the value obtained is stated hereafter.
40.4
